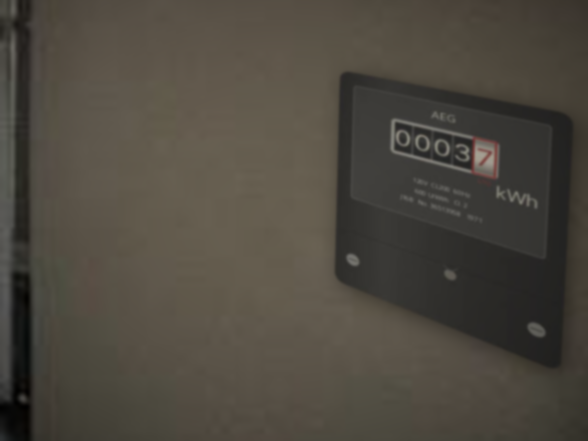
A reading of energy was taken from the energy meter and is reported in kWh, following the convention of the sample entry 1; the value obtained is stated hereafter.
3.7
